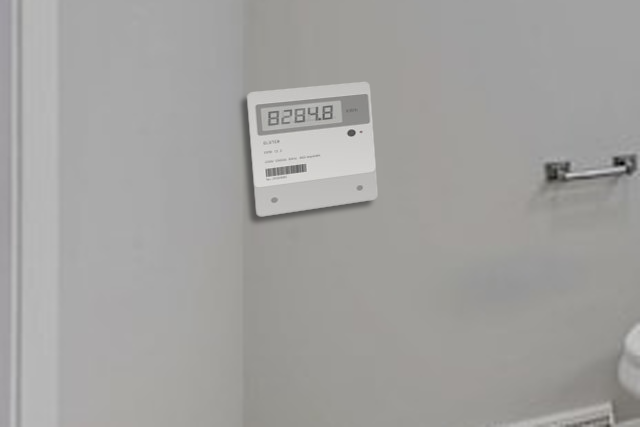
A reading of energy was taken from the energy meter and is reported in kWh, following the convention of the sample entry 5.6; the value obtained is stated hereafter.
8284.8
